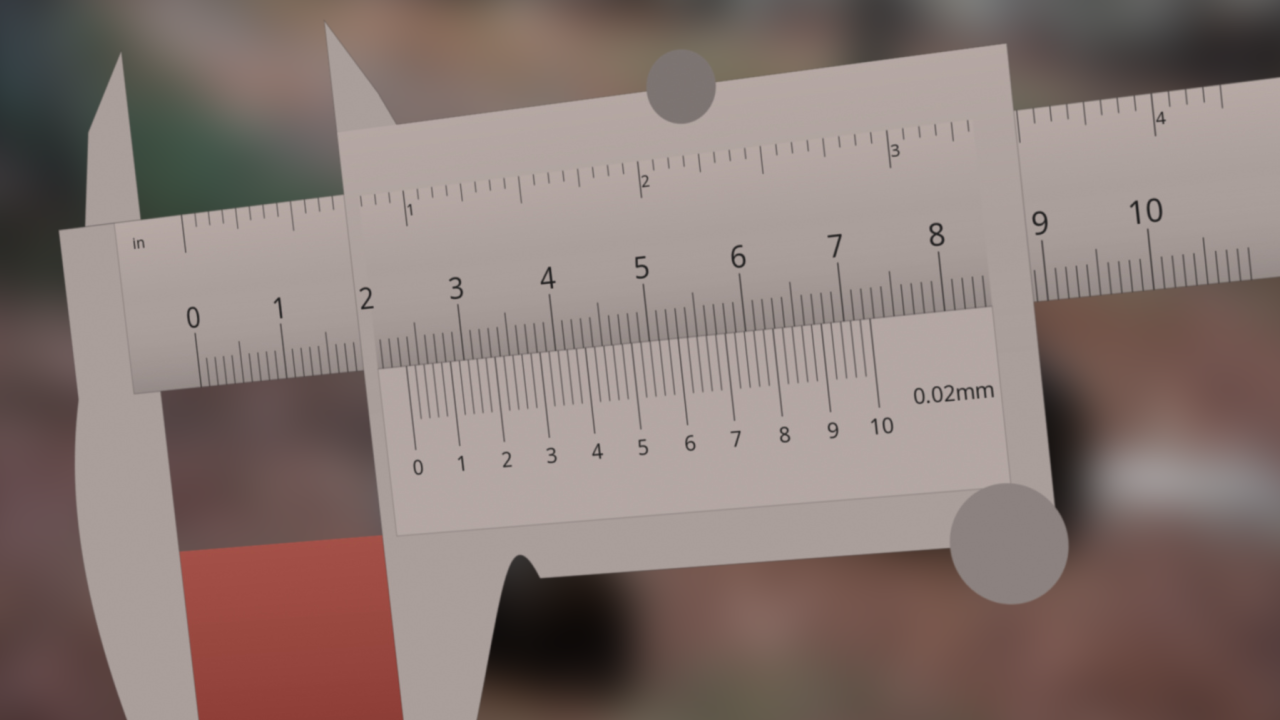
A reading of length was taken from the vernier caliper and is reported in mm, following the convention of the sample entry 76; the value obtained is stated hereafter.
23.6
